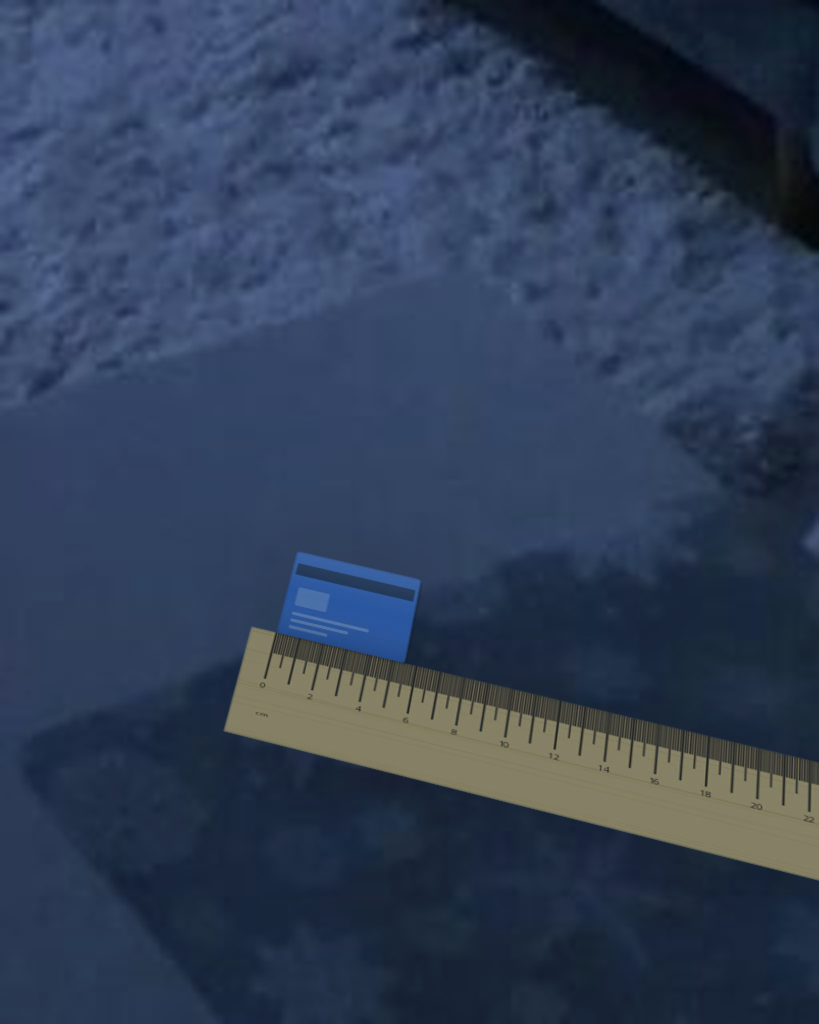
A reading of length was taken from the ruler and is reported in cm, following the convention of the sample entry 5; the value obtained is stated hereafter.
5.5
